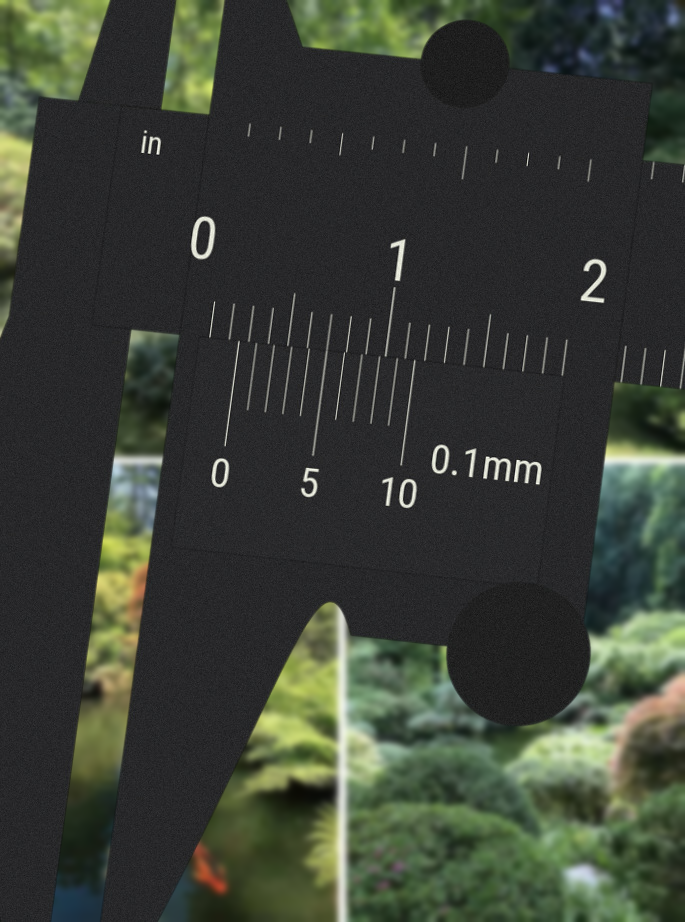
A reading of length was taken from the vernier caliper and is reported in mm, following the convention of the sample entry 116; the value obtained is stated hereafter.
2.5
